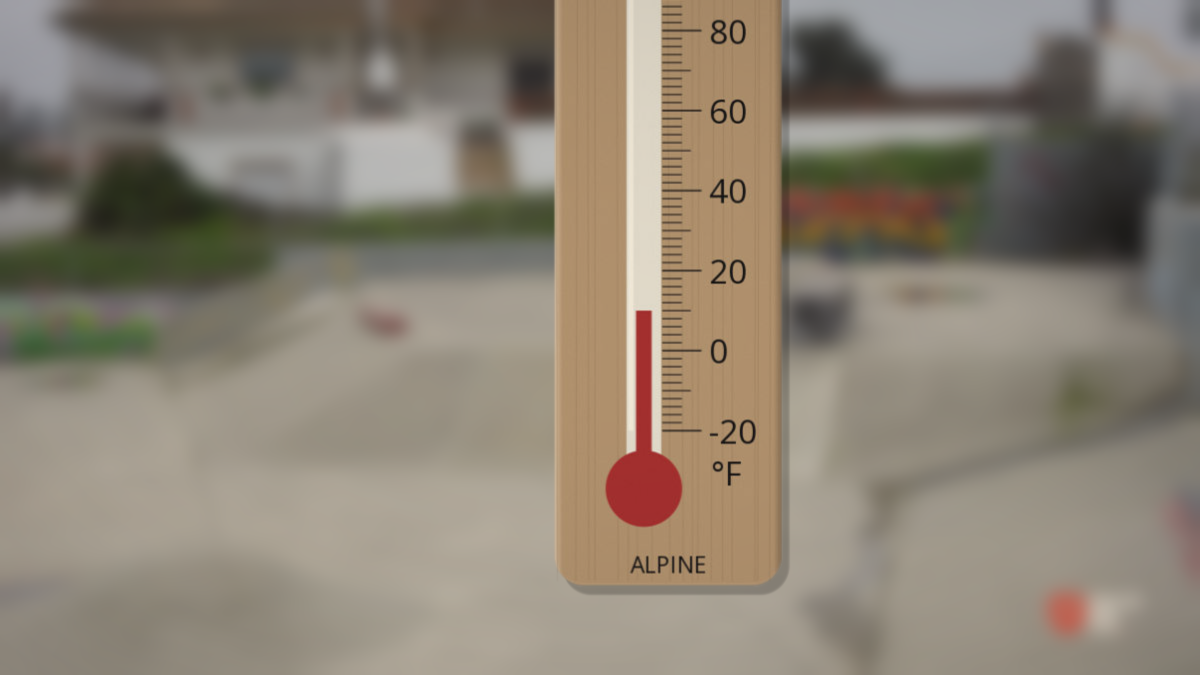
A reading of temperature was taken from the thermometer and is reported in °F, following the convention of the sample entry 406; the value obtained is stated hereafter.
10
